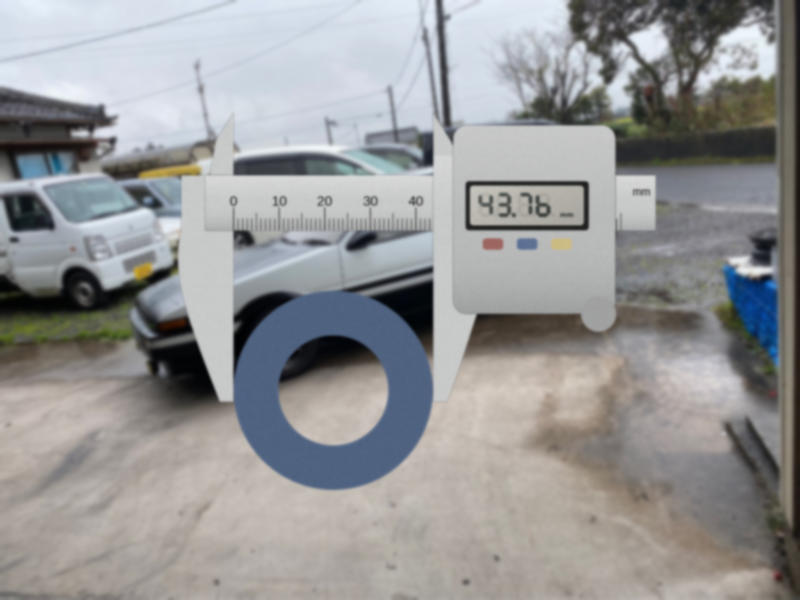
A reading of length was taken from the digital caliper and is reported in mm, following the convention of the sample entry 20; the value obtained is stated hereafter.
43.76
